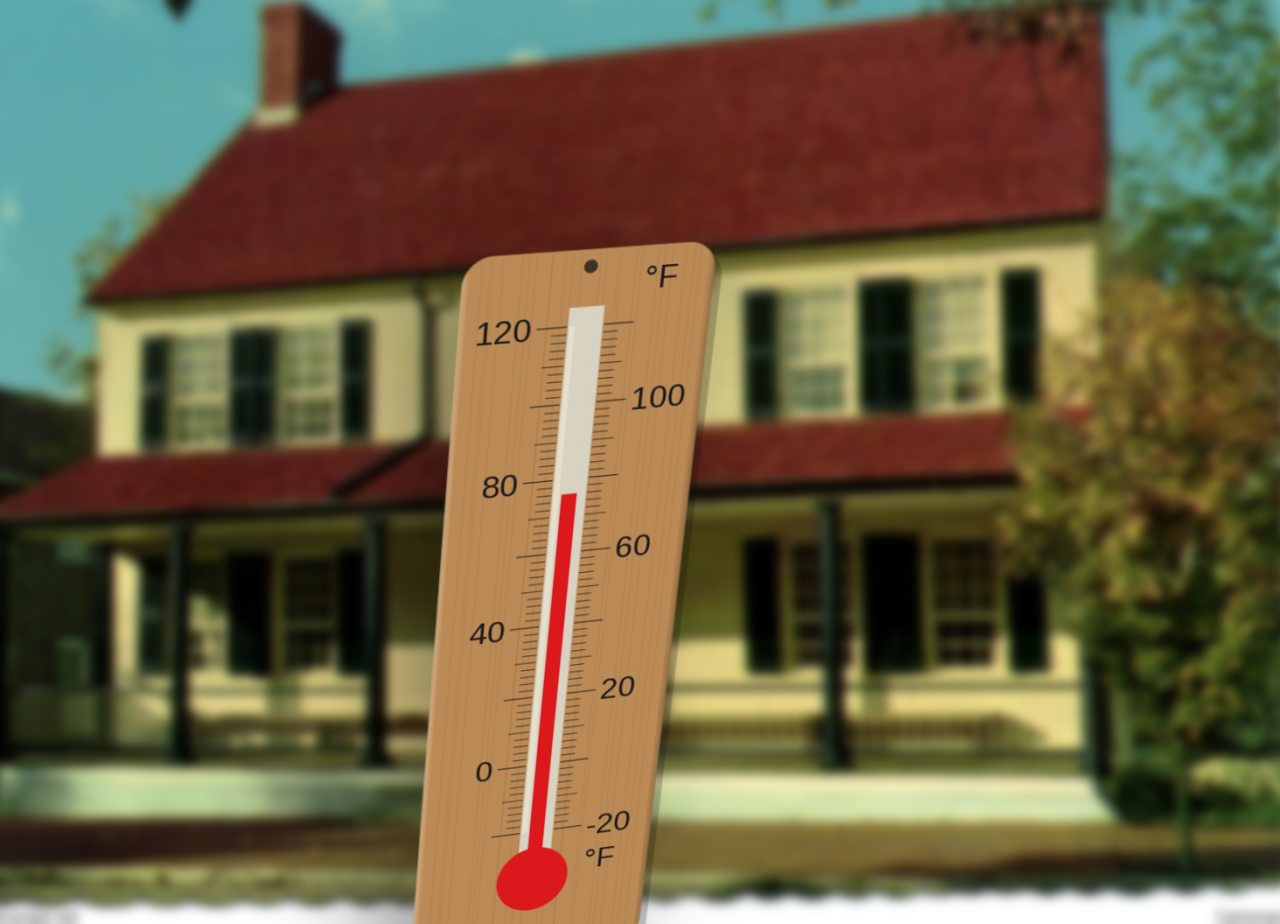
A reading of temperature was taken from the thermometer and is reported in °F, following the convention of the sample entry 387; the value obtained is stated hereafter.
76
